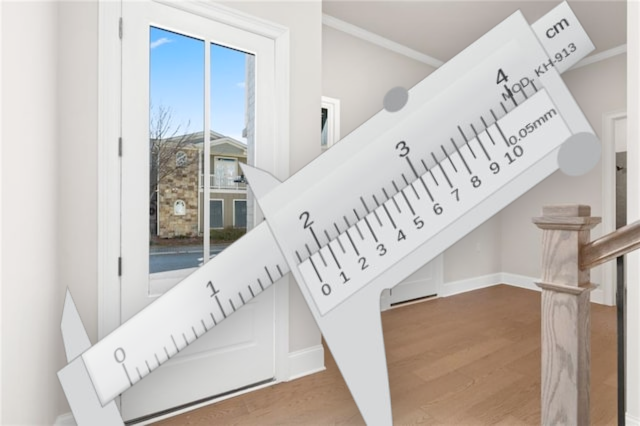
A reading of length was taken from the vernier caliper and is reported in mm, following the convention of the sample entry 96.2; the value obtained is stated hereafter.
18.8
